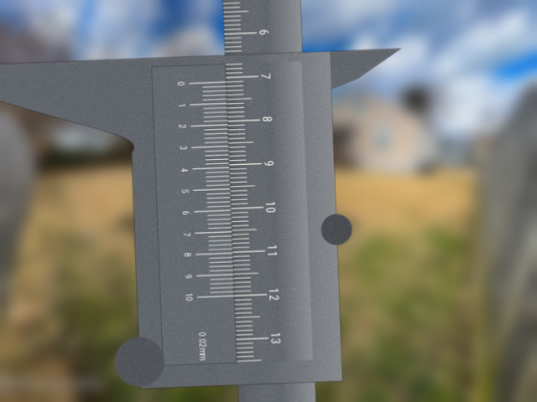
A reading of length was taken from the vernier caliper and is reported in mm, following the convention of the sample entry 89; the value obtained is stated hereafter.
71.0
